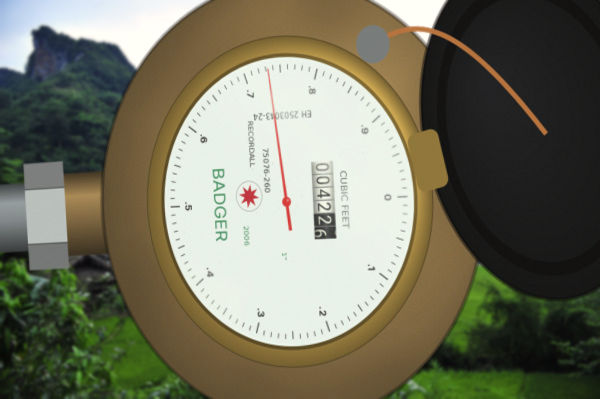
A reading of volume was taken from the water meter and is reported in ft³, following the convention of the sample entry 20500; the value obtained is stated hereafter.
4225.73
